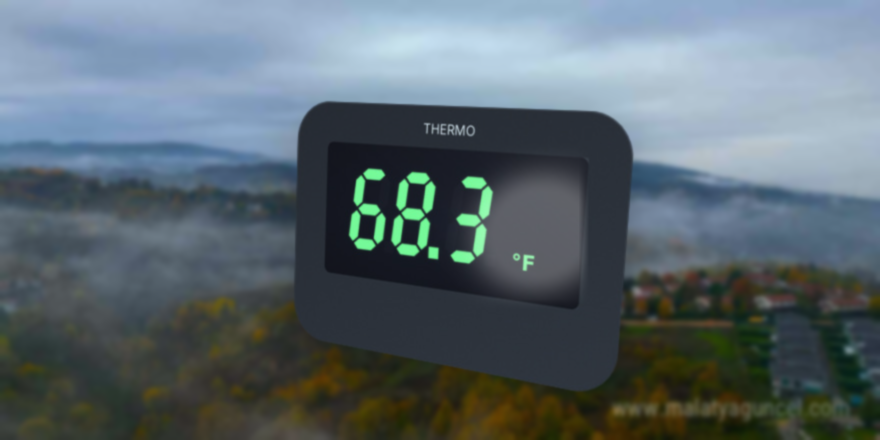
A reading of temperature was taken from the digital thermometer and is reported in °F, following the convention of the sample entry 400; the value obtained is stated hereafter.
68.3
